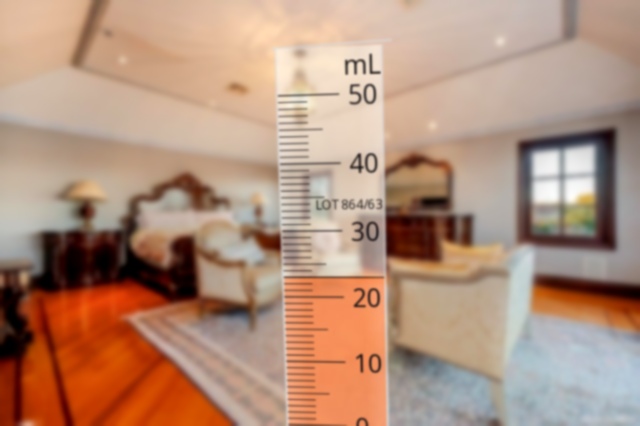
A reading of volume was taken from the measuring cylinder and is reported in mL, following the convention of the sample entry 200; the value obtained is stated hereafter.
23
